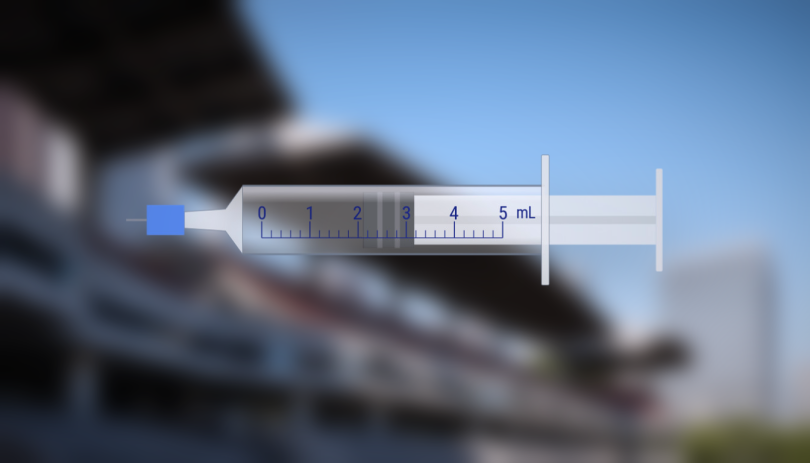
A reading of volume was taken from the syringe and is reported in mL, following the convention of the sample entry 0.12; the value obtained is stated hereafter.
2.1
